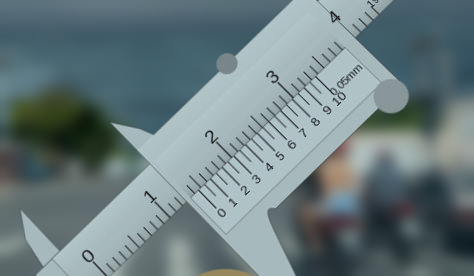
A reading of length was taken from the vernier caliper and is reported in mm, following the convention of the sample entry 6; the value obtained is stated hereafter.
14.6
